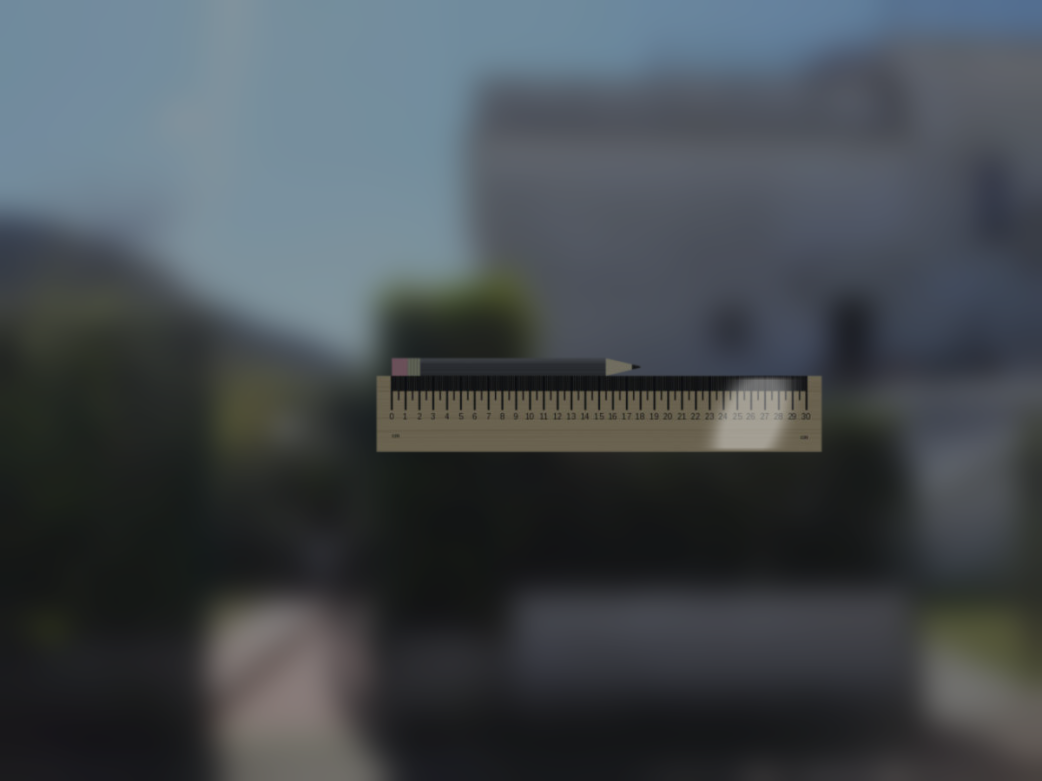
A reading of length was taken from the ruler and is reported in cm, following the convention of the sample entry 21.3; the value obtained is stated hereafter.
18
